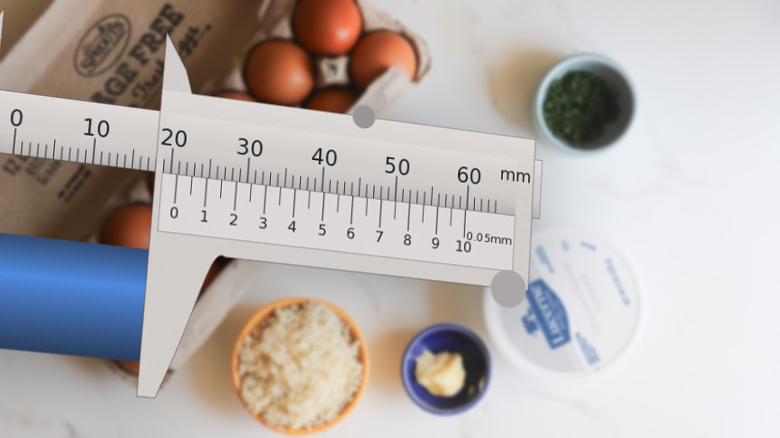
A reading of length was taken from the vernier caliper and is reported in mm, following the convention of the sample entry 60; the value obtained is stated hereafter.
20.8
